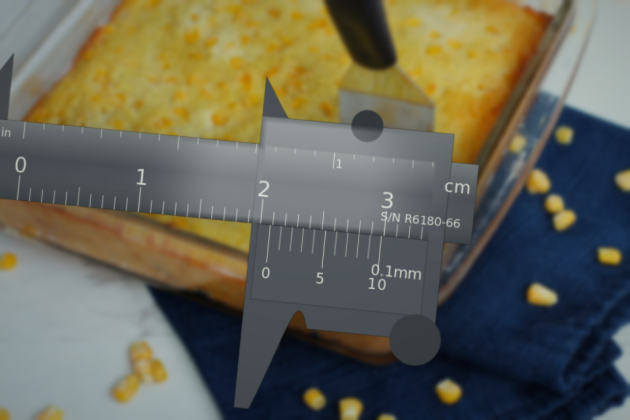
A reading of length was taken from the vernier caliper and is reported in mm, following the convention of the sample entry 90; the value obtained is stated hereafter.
20.8
